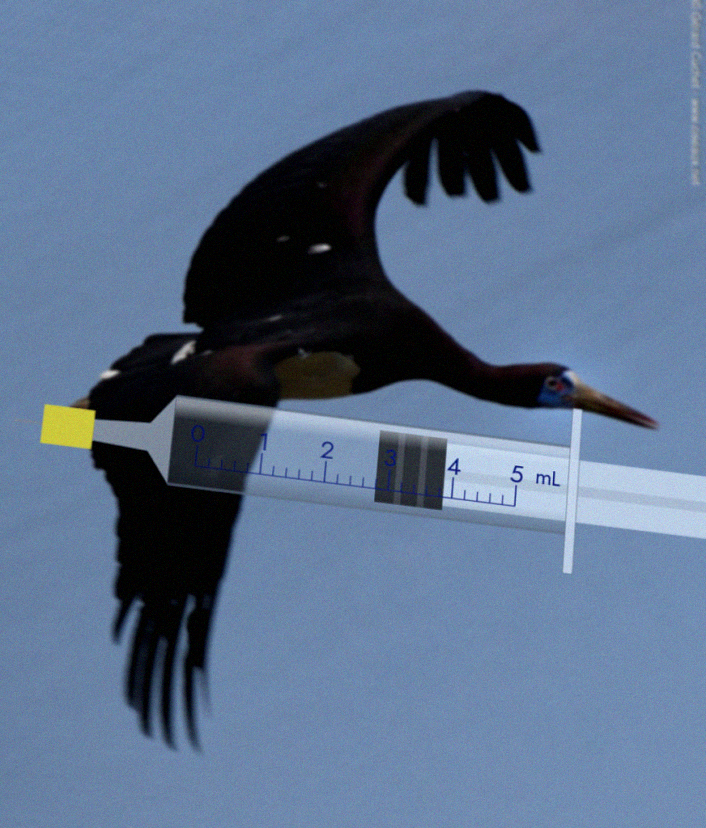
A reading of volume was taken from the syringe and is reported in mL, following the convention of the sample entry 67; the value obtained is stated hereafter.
2.8
